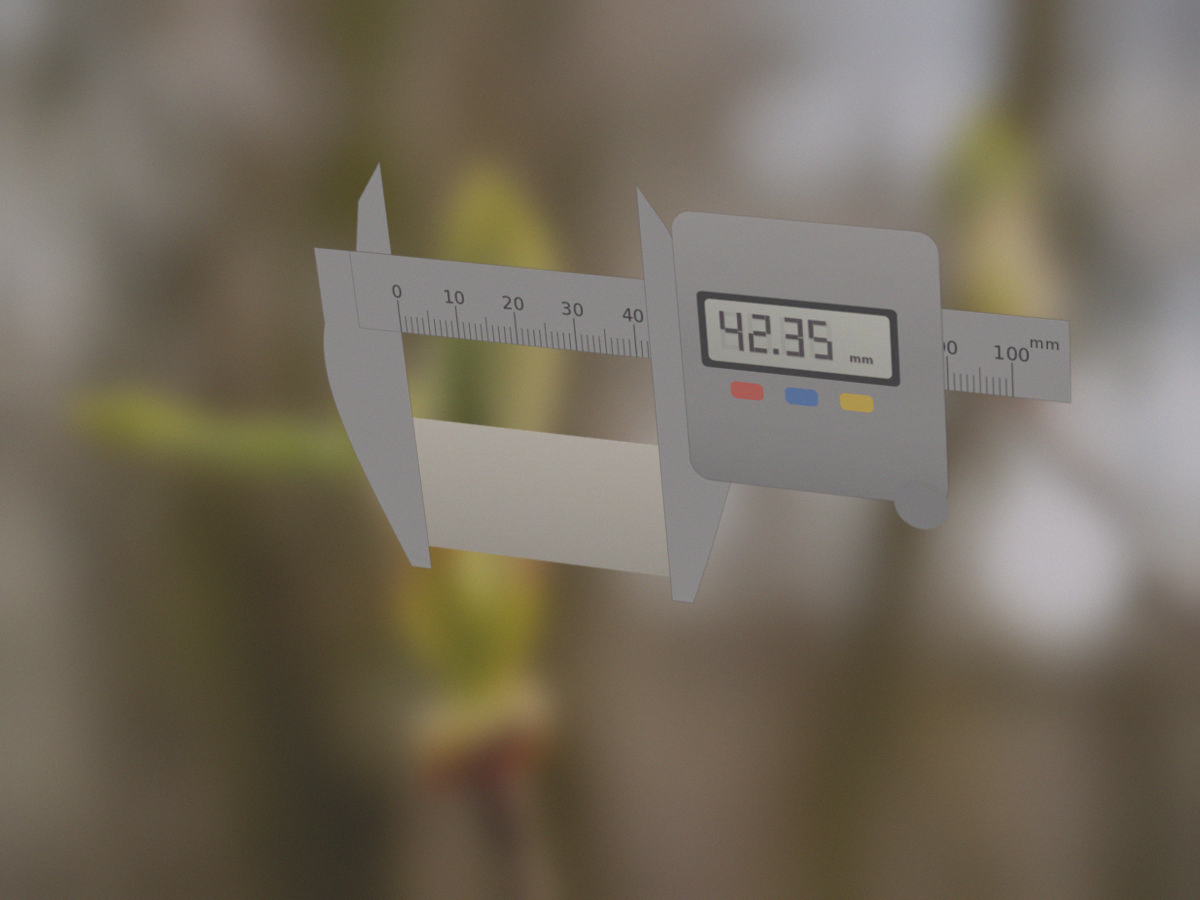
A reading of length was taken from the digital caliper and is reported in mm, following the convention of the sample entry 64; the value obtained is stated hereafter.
42.35
